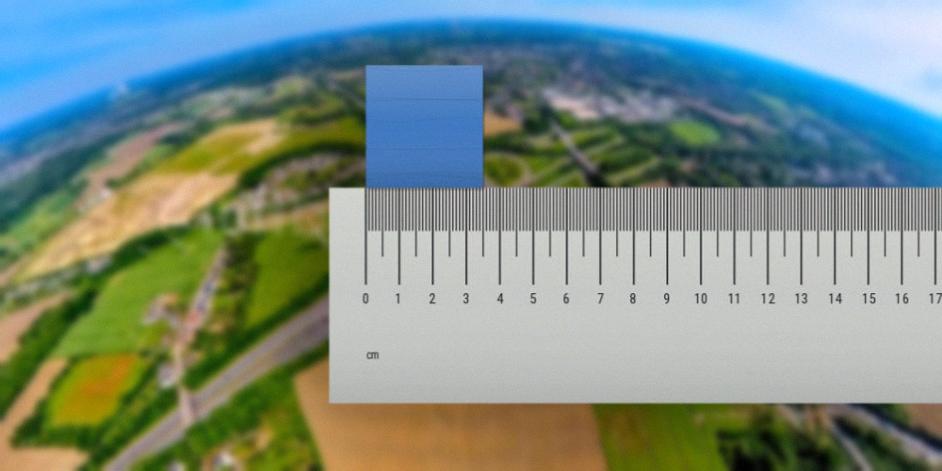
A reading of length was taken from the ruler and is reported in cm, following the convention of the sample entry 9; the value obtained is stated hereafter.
3.5
